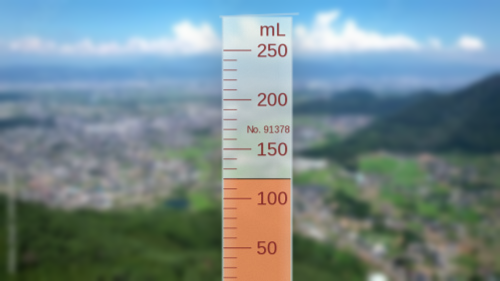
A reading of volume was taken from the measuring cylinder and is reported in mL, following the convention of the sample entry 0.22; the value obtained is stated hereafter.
120
